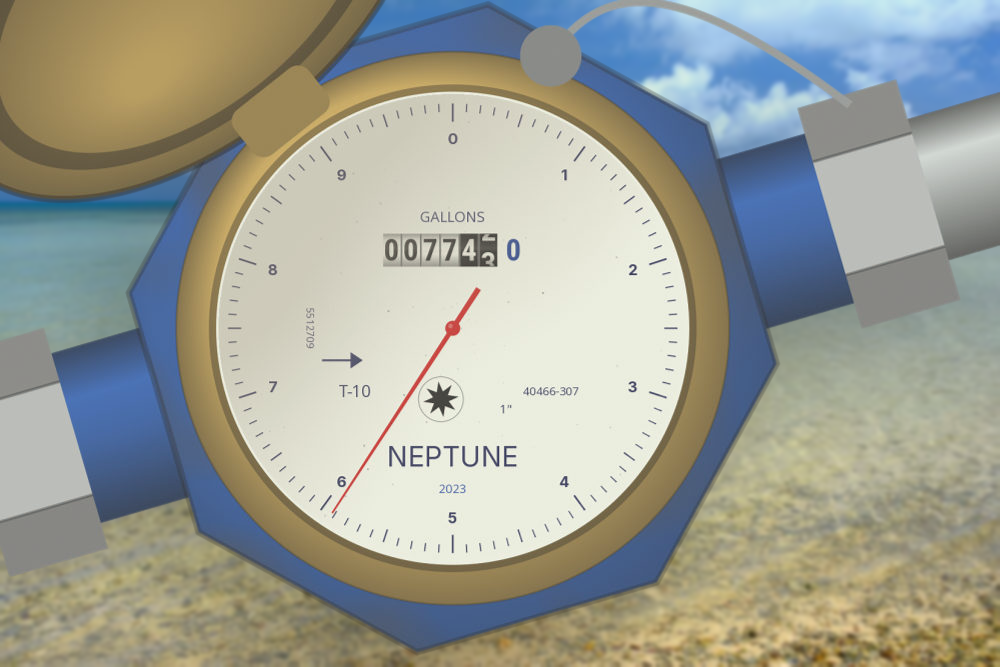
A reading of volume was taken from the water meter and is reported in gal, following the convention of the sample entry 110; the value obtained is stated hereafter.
77425.9
